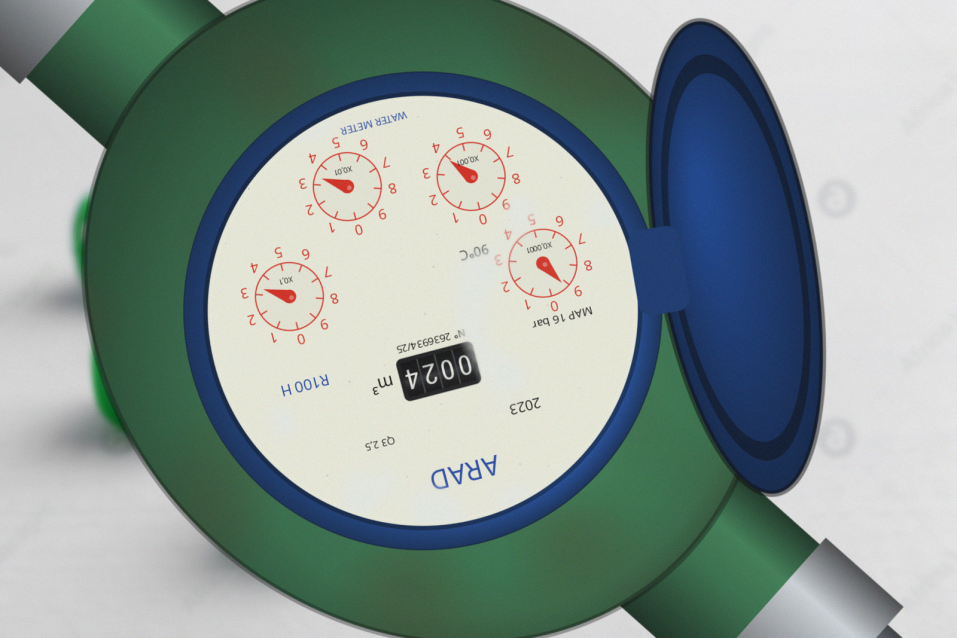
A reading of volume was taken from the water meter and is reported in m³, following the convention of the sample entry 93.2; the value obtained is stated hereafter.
24.3339
